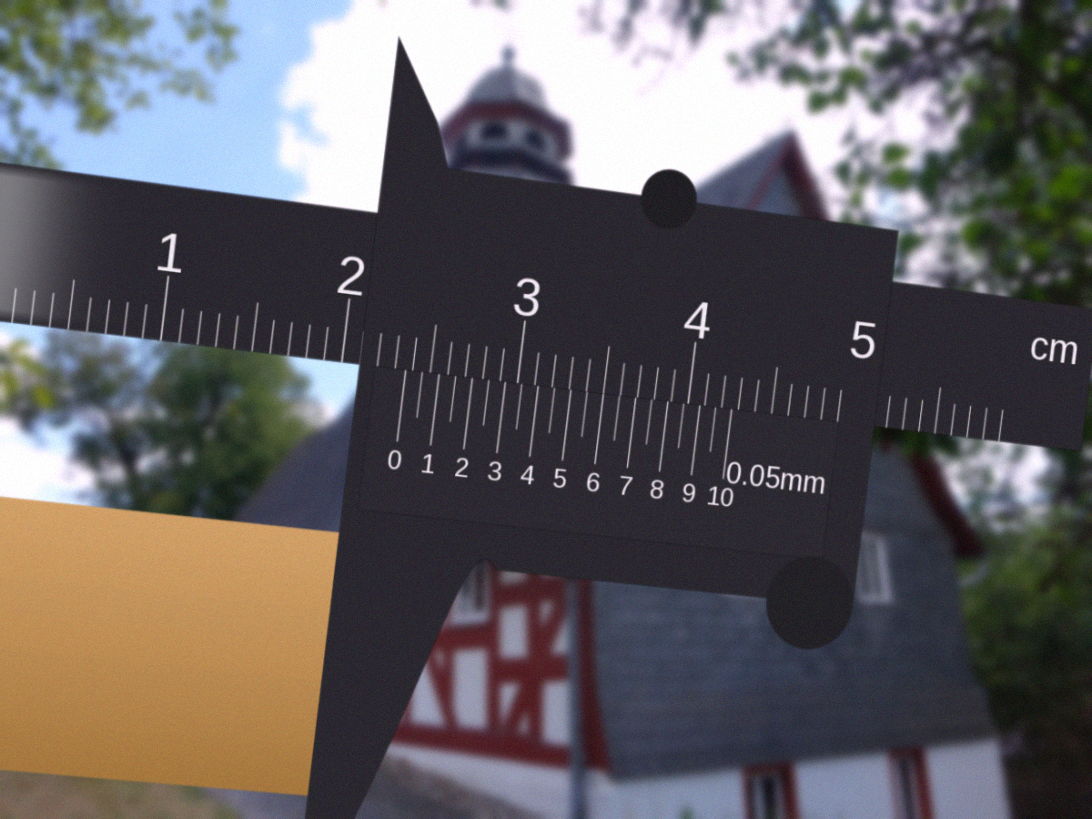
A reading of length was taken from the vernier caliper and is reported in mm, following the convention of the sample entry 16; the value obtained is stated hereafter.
23.6
